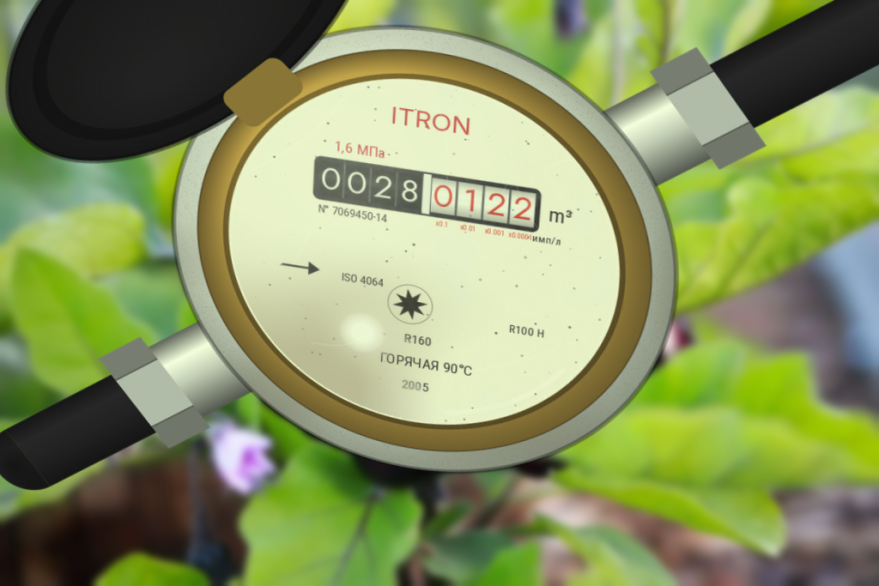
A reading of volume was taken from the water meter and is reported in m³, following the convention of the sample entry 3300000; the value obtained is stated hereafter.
28.0122
